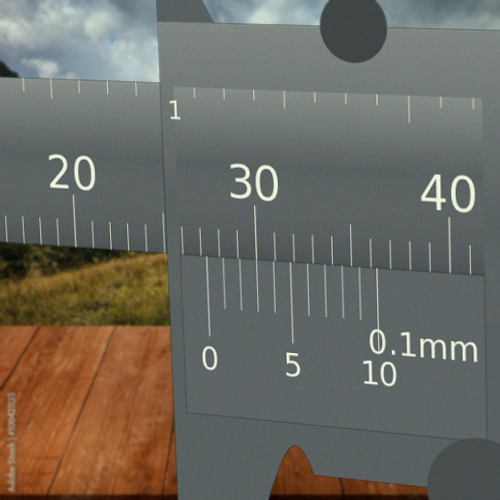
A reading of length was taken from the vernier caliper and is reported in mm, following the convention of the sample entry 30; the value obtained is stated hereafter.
27.3
